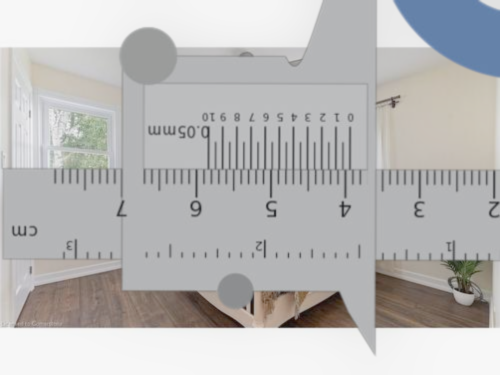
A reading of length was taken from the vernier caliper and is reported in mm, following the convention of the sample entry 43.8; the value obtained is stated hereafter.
39.4
